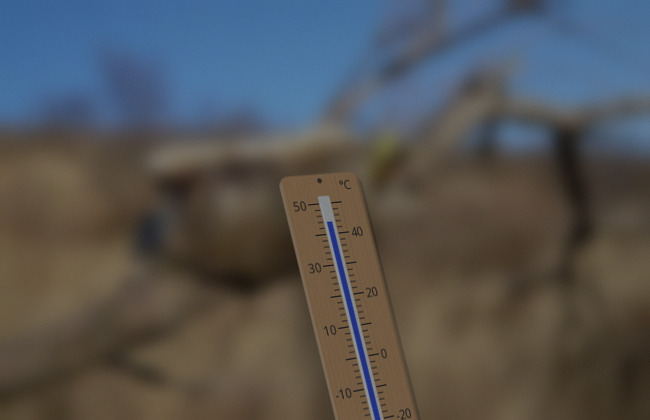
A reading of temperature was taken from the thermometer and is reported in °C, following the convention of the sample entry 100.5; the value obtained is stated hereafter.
44
